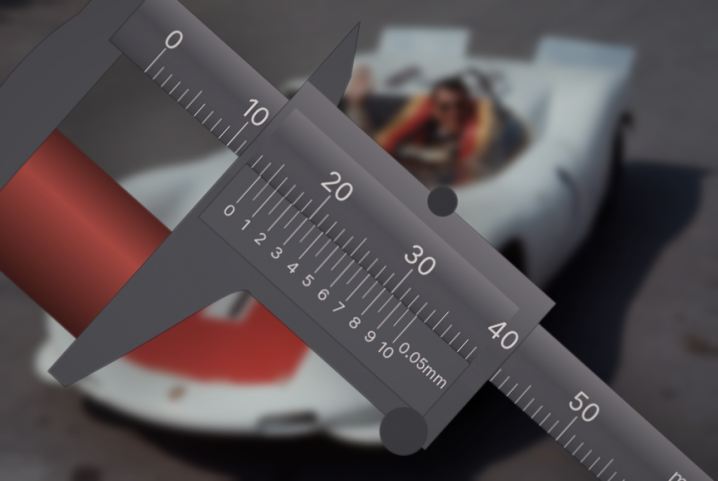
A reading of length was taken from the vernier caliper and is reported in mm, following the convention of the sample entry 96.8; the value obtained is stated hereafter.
14.1
